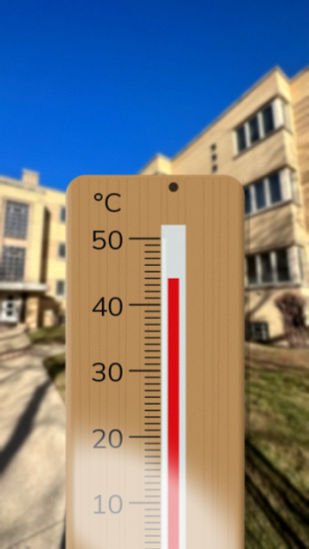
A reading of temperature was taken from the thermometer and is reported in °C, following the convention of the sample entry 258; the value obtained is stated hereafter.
44
